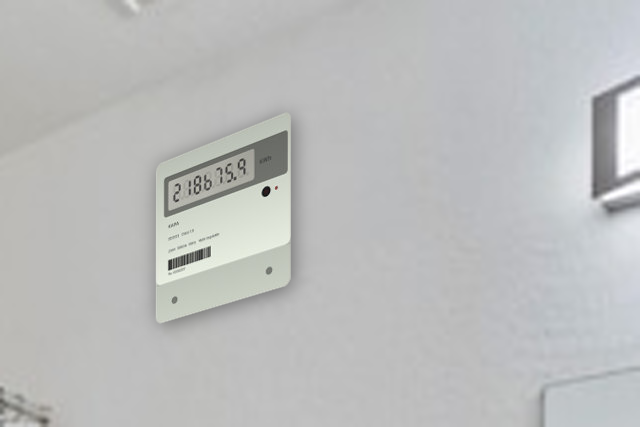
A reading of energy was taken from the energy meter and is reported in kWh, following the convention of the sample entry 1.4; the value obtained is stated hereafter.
218675.9
